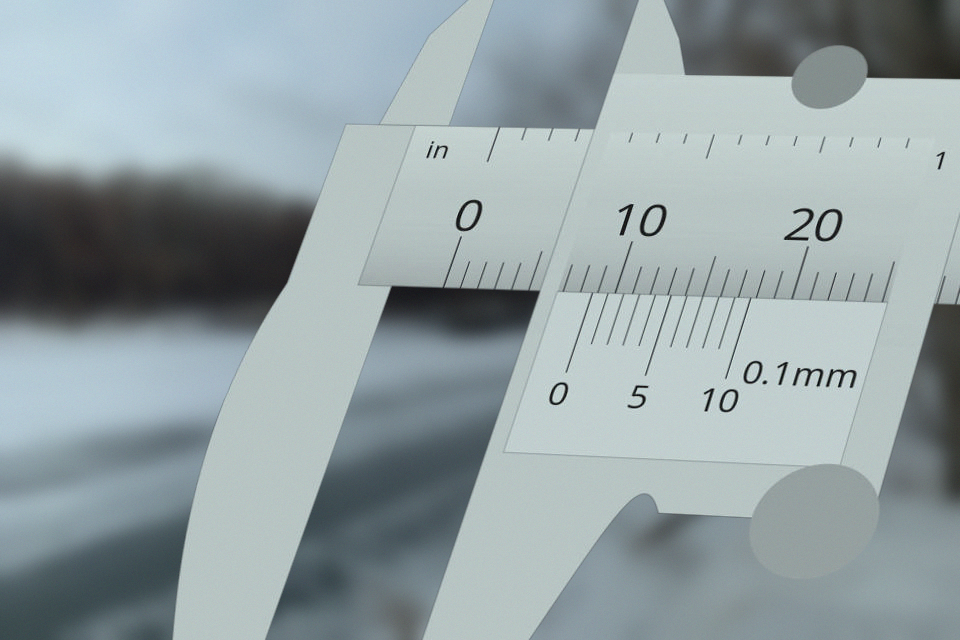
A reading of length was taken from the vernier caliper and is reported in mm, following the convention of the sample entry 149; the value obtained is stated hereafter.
8.7
